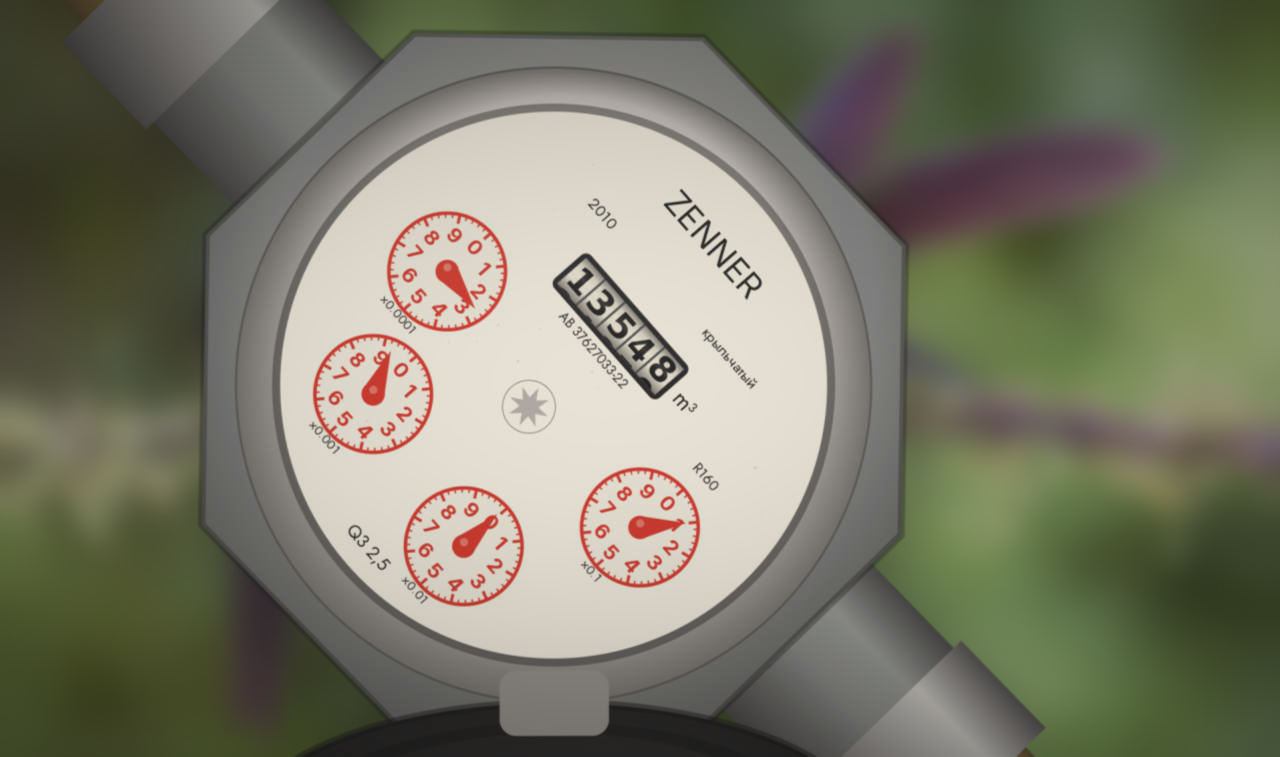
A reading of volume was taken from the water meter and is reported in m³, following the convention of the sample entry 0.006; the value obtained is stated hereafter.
13548.0992
